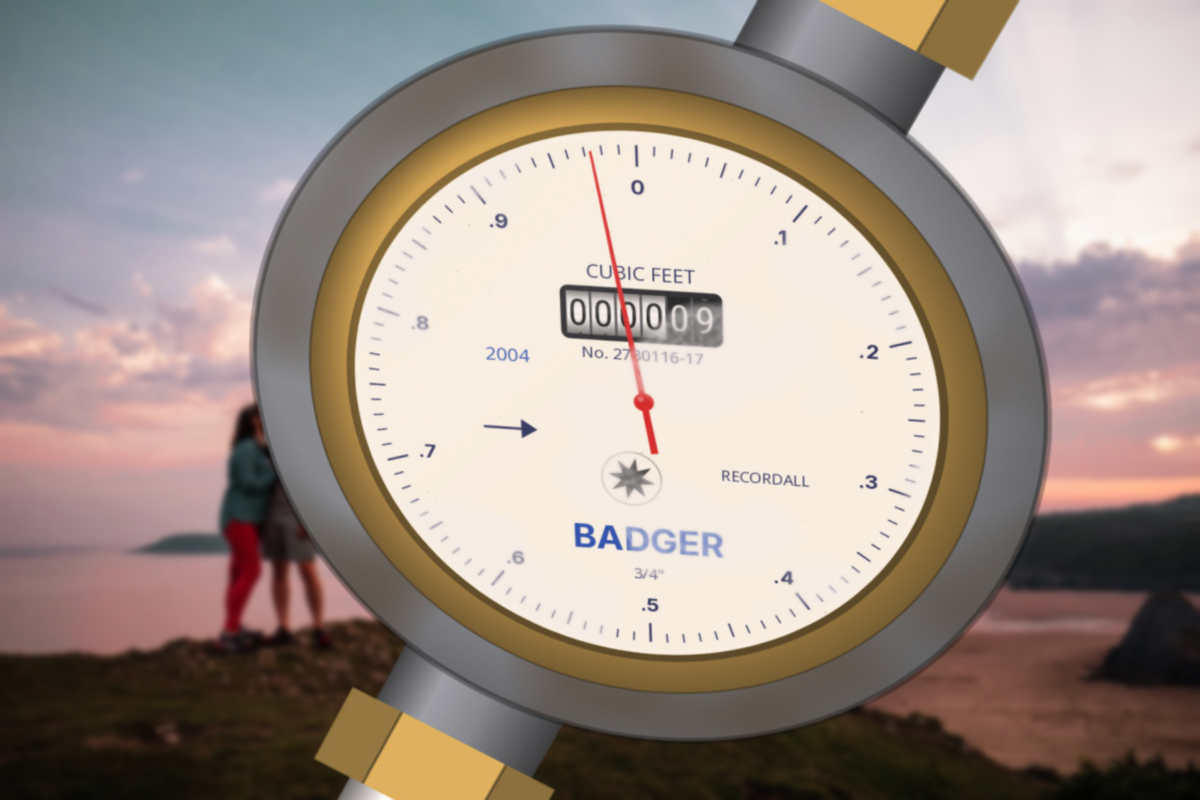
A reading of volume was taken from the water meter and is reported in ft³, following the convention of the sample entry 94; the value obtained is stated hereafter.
8.97
